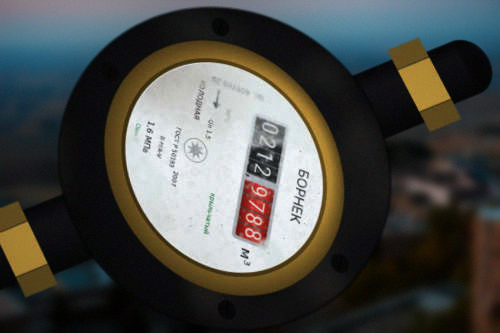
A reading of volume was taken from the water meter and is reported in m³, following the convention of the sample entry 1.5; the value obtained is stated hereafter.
212.9788
